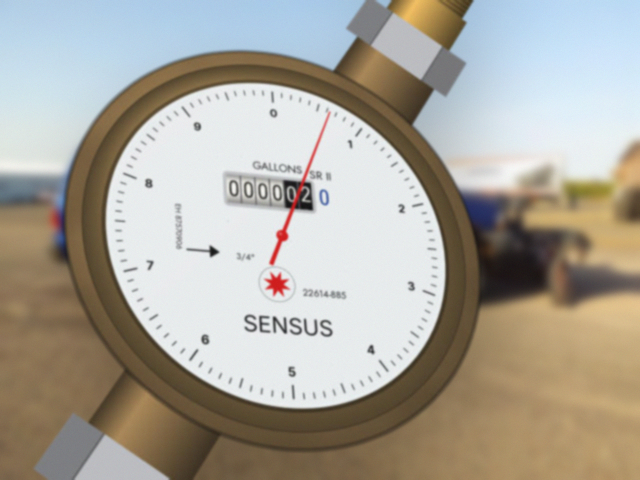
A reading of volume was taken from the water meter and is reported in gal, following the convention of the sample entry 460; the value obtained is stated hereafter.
20.6
